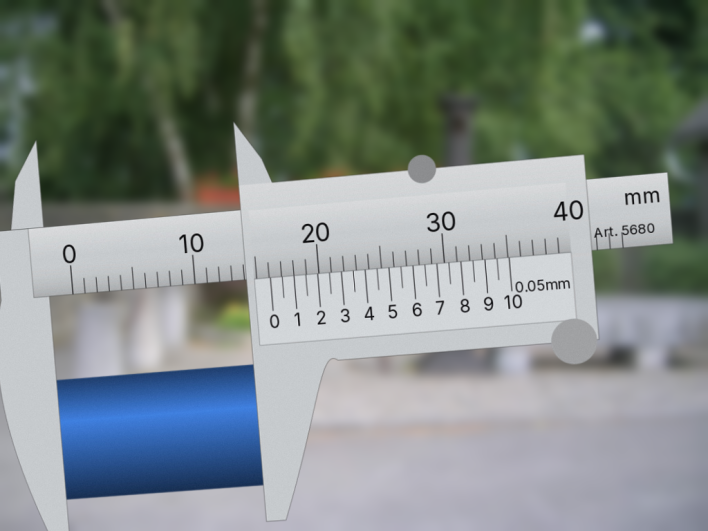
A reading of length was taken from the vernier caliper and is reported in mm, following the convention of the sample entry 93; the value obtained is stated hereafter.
16.1
